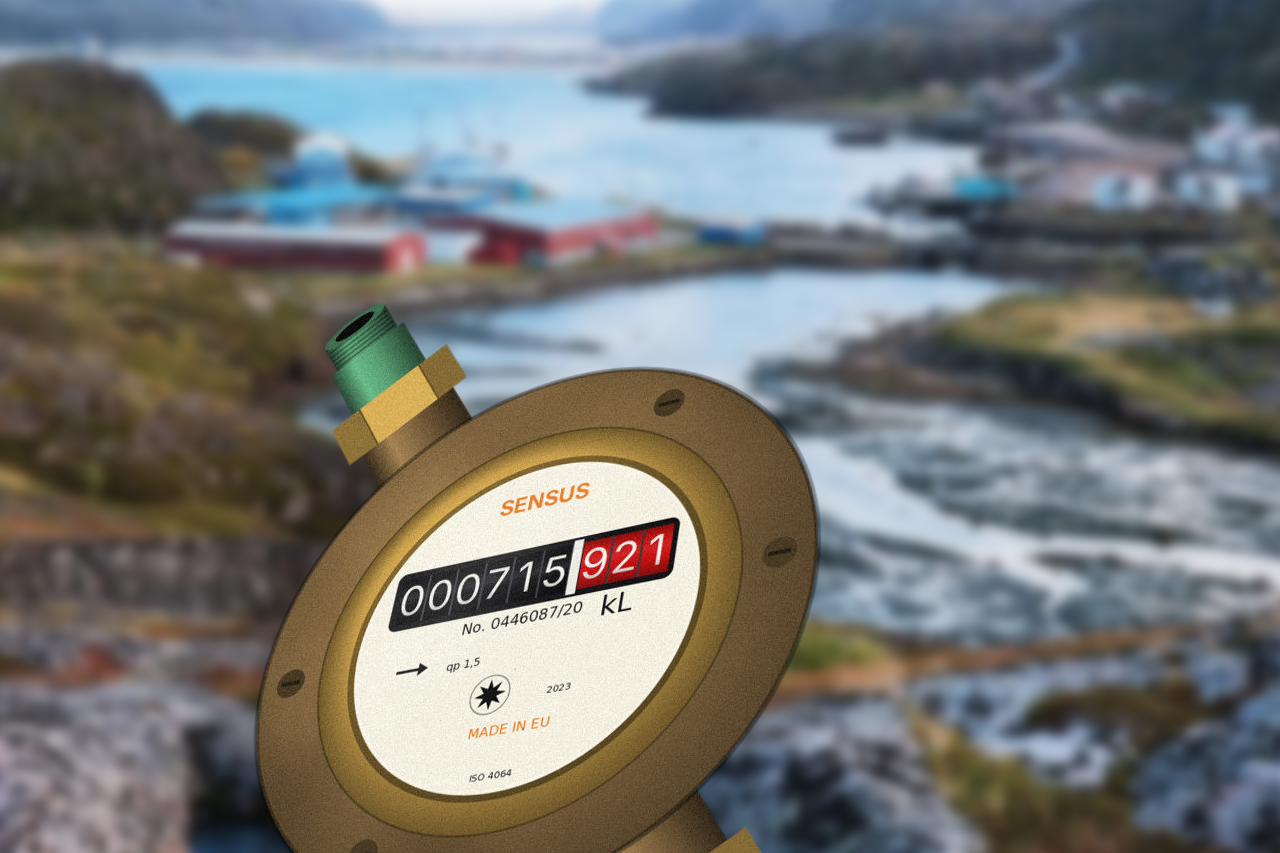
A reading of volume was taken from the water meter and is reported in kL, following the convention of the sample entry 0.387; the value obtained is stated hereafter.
715.921
